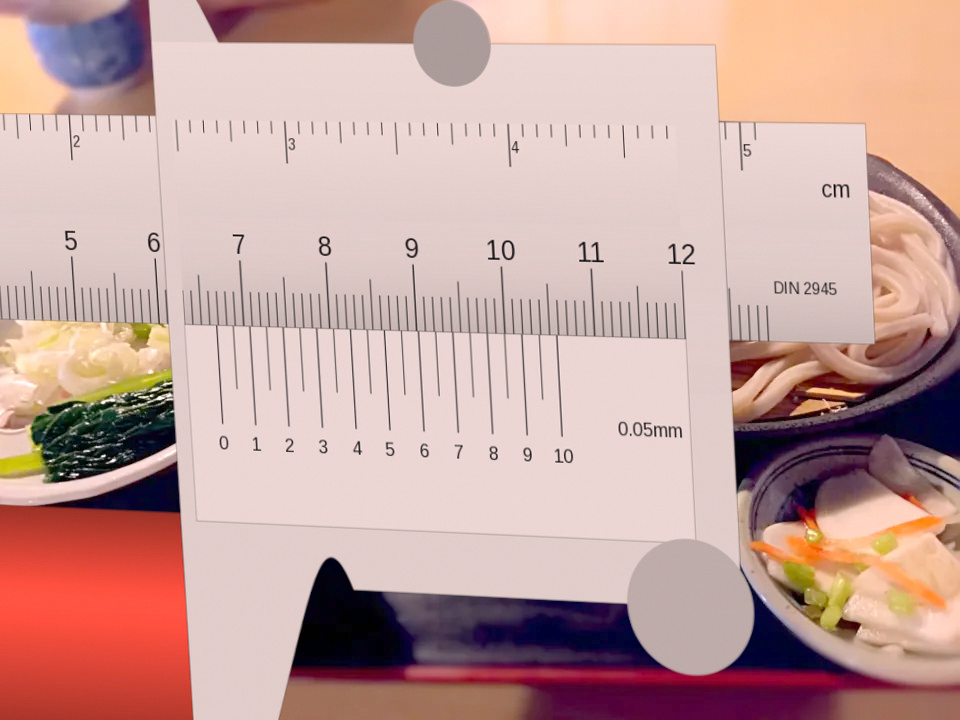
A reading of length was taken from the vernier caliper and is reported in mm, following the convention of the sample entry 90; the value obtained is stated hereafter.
66.8
